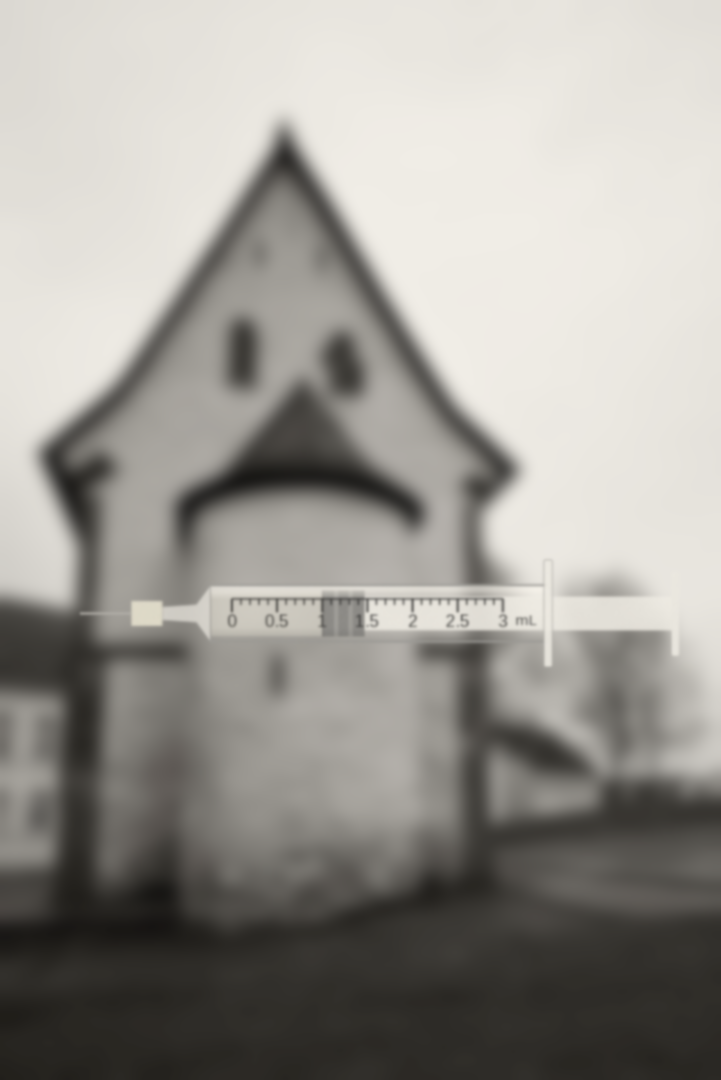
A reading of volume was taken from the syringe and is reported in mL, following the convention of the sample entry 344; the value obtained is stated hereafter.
1
